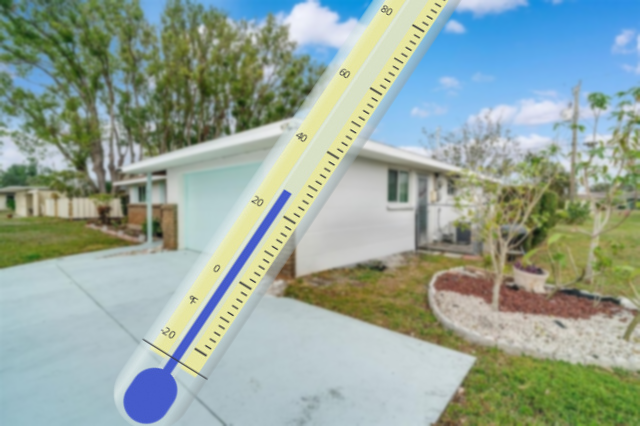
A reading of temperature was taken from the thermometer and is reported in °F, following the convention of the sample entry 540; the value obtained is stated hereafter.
26
